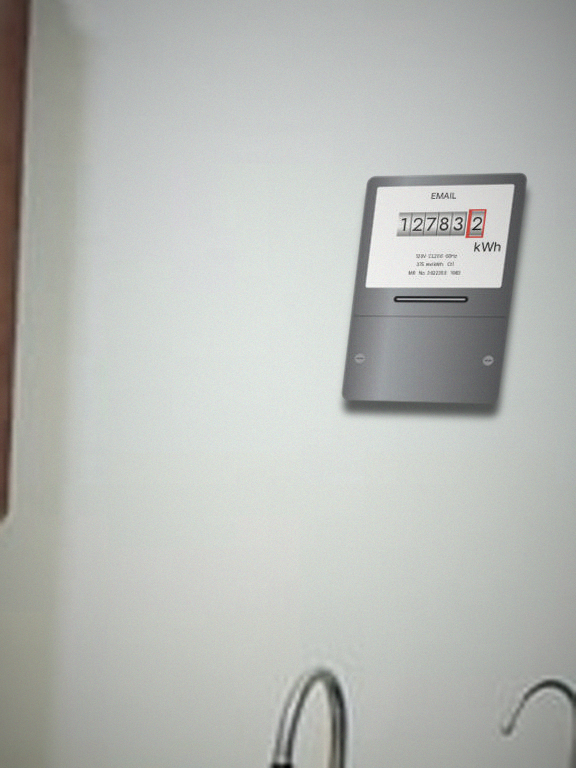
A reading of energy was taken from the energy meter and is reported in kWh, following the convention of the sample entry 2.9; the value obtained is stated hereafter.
12783.2
